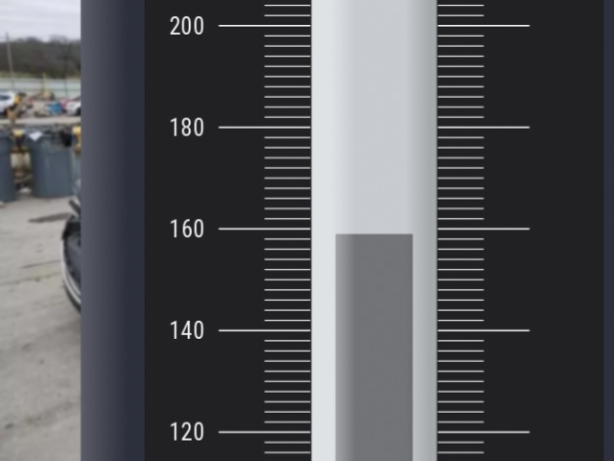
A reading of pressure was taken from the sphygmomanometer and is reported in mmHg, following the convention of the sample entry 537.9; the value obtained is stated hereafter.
159
